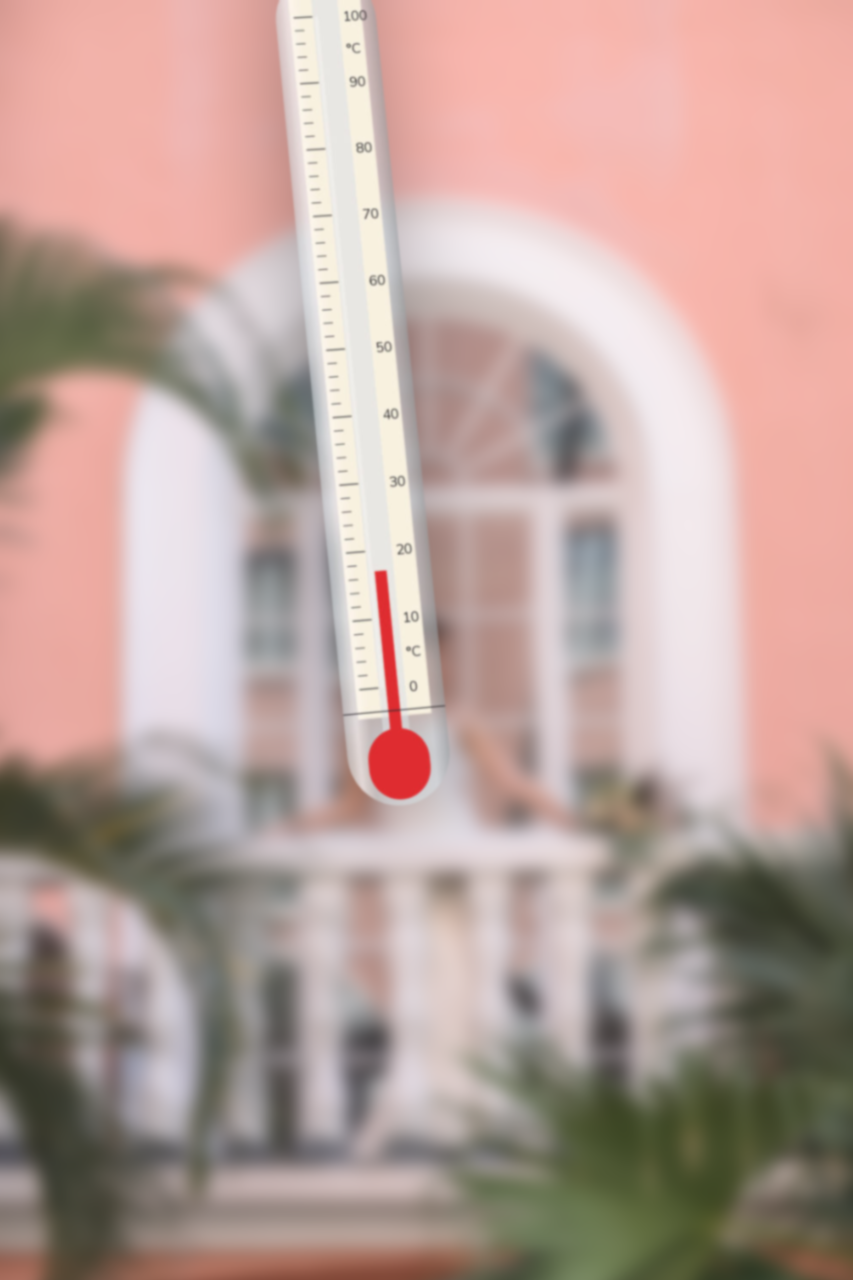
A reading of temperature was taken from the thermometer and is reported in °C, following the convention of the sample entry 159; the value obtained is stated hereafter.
17
